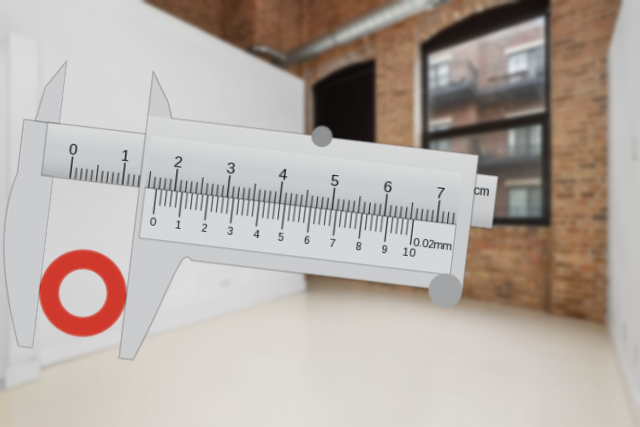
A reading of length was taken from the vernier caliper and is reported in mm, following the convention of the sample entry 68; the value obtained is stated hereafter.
16.5
